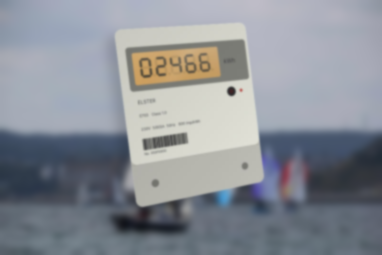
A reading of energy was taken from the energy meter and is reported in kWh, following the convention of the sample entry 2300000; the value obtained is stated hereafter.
2466
